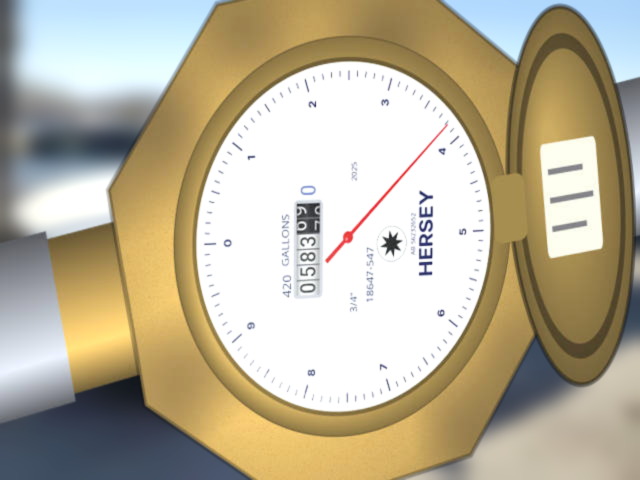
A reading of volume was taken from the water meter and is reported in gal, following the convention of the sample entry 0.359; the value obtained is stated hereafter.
583693.8
